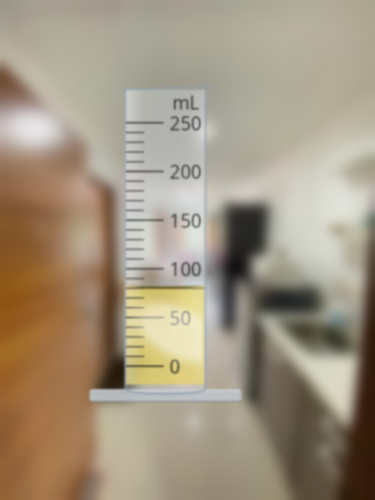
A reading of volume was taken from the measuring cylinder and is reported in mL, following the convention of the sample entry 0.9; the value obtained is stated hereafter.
80
